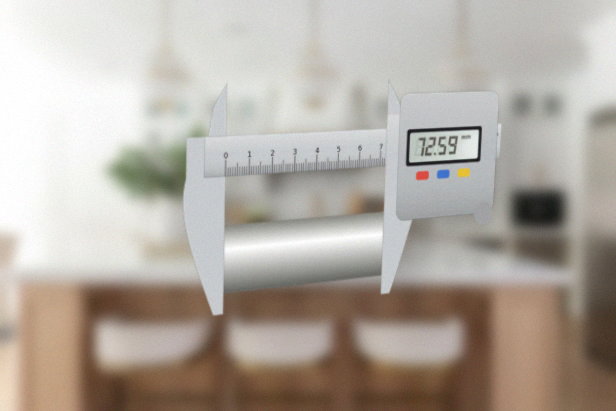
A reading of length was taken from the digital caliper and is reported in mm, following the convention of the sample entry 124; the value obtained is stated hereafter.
72.59
